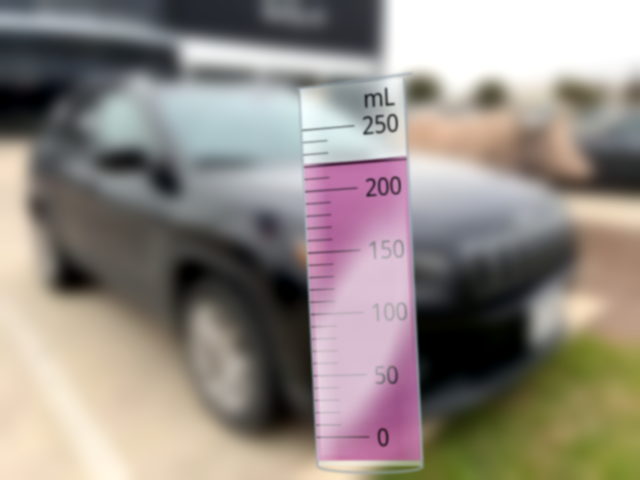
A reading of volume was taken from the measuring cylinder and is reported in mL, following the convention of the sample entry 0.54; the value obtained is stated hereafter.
220
